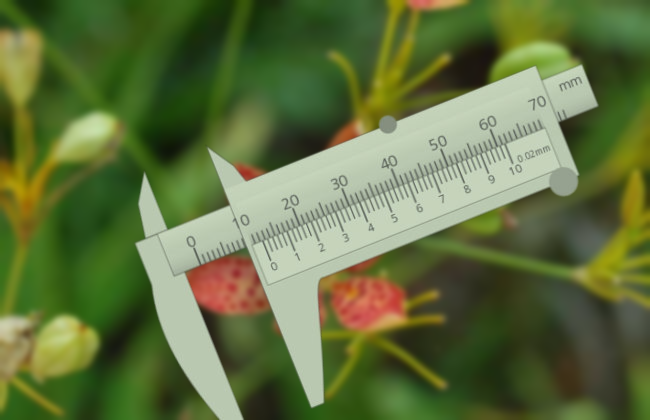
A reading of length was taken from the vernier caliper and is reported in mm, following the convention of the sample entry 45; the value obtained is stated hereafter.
12.5
